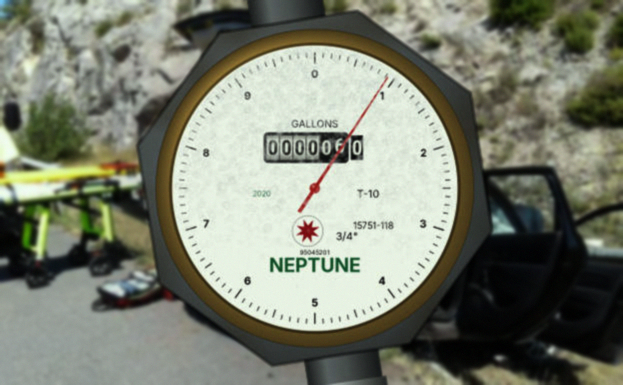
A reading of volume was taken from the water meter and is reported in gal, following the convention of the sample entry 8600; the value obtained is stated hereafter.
60.9
